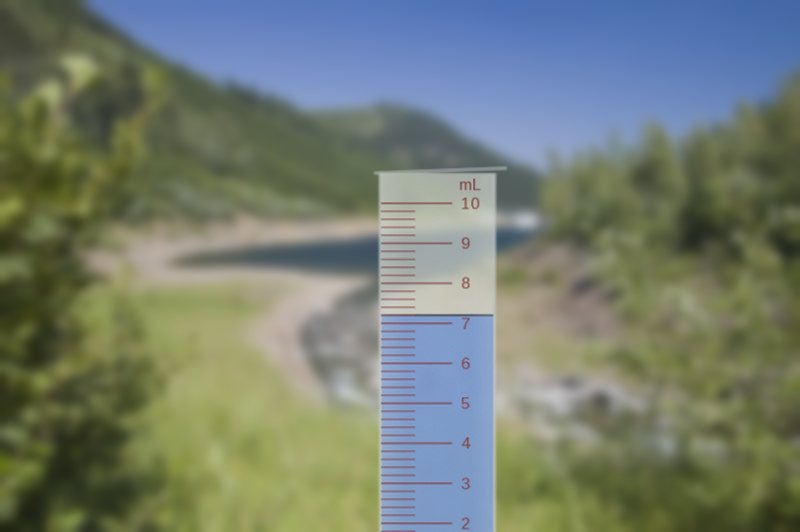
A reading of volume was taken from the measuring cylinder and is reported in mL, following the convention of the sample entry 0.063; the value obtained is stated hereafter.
7.2
